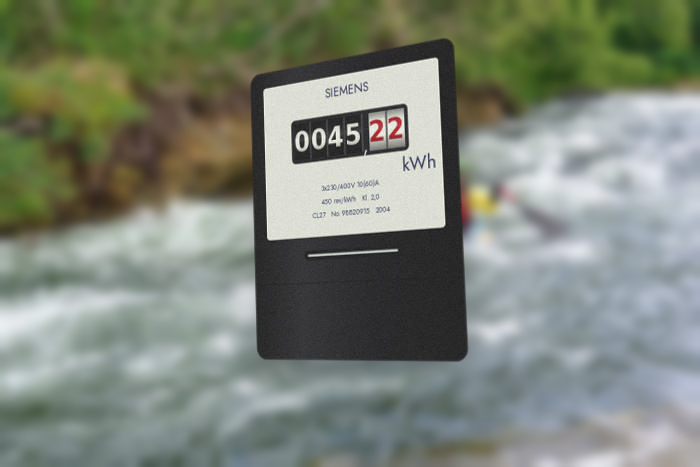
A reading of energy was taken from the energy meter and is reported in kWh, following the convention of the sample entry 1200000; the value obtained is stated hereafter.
45.22
